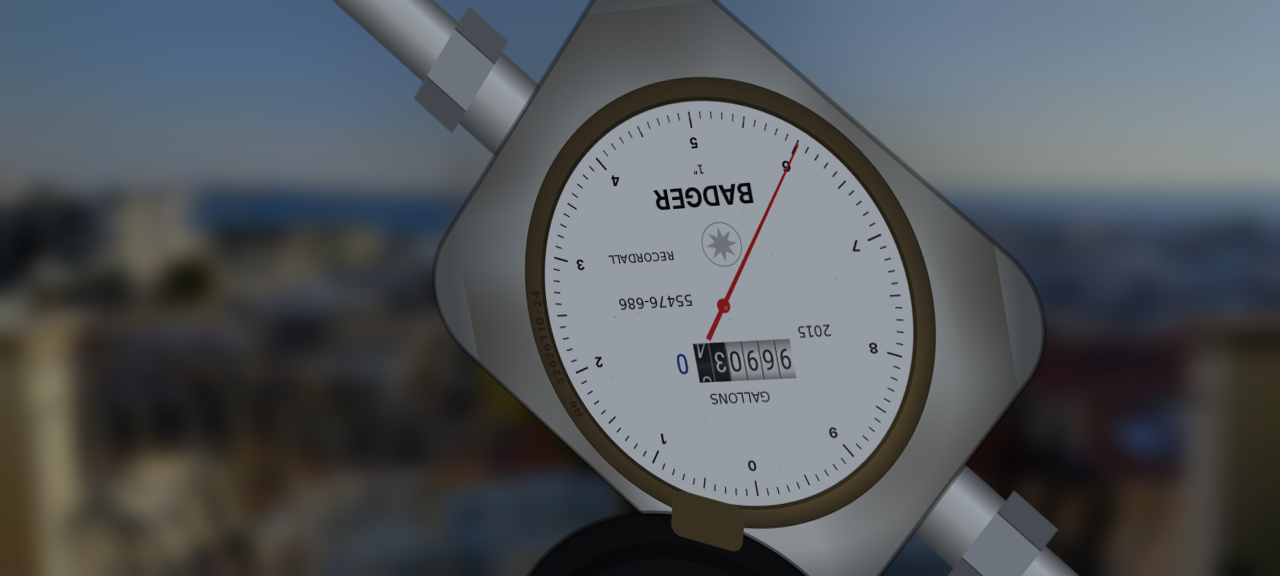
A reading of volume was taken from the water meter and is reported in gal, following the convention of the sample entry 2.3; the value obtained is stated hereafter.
9690336.0
